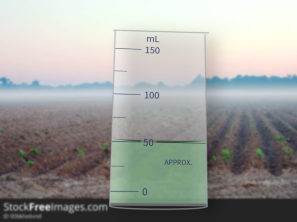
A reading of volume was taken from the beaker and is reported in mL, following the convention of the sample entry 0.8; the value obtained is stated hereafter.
50
